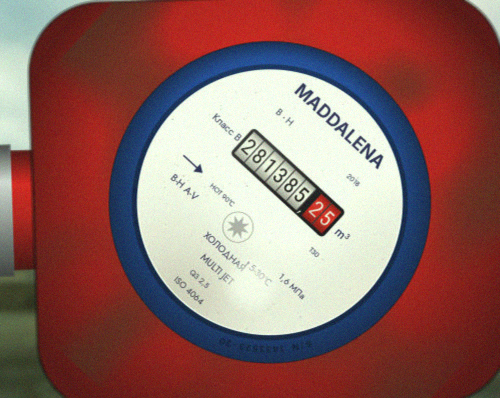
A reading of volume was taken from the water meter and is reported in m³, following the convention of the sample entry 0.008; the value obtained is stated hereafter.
281385.25
